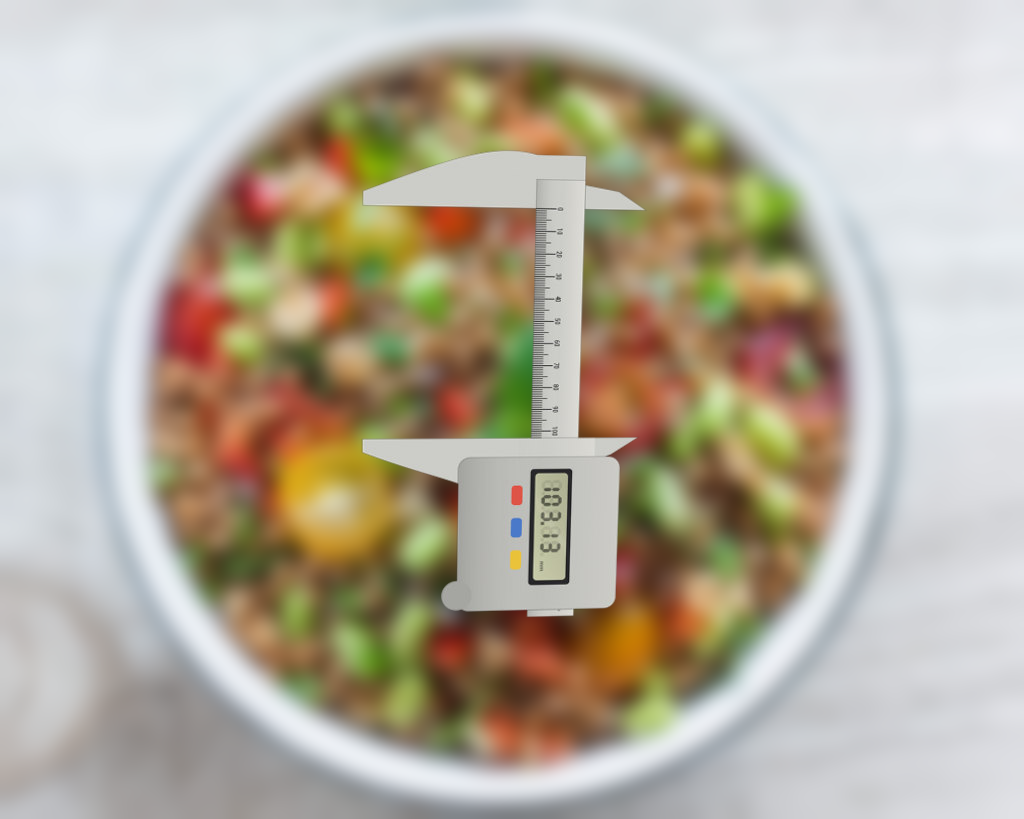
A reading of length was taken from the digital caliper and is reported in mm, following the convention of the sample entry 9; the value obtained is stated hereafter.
103.13
